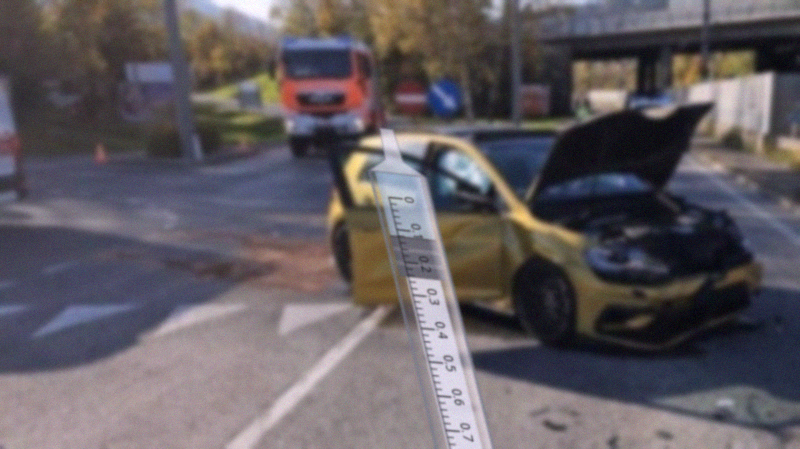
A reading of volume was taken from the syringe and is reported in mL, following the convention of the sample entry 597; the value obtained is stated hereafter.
0.12
